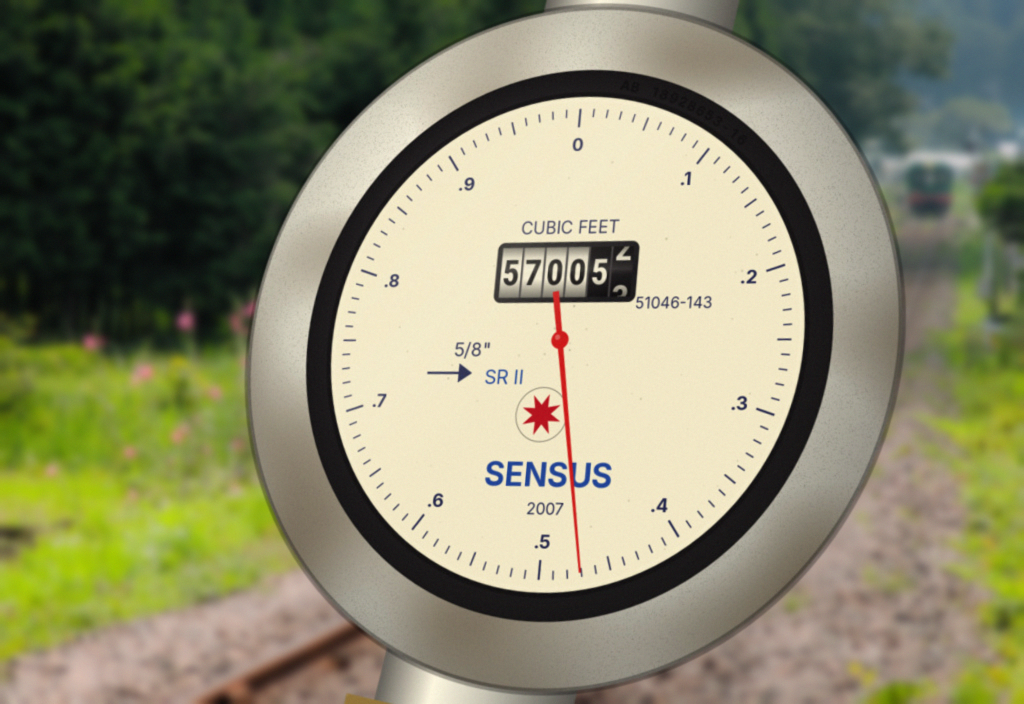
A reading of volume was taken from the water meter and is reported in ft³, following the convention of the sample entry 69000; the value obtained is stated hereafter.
570052.47
